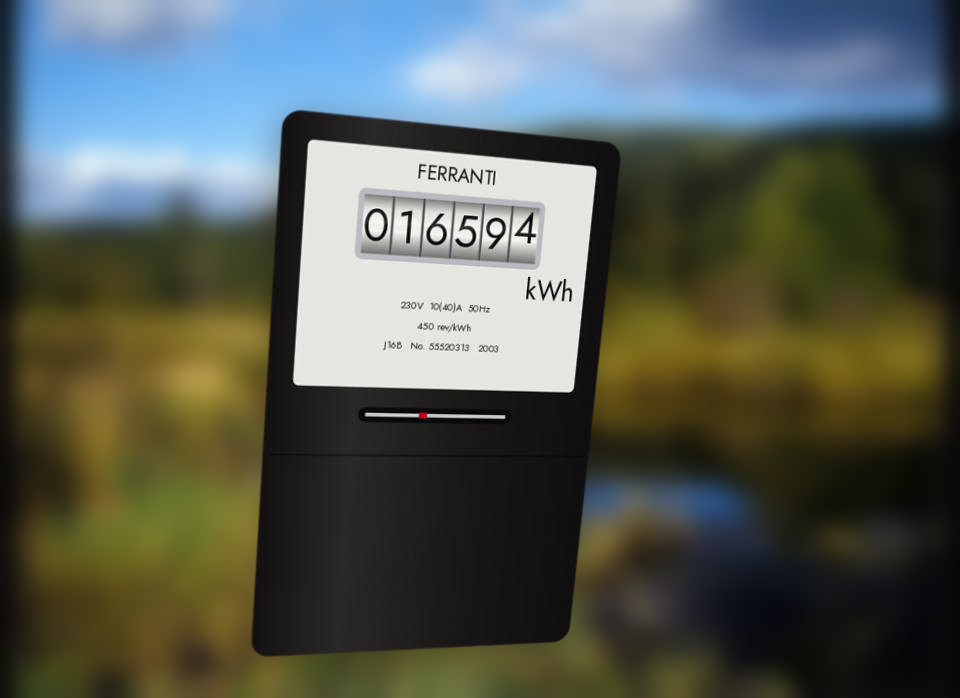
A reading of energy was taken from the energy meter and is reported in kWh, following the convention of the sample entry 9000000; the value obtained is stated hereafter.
16594
